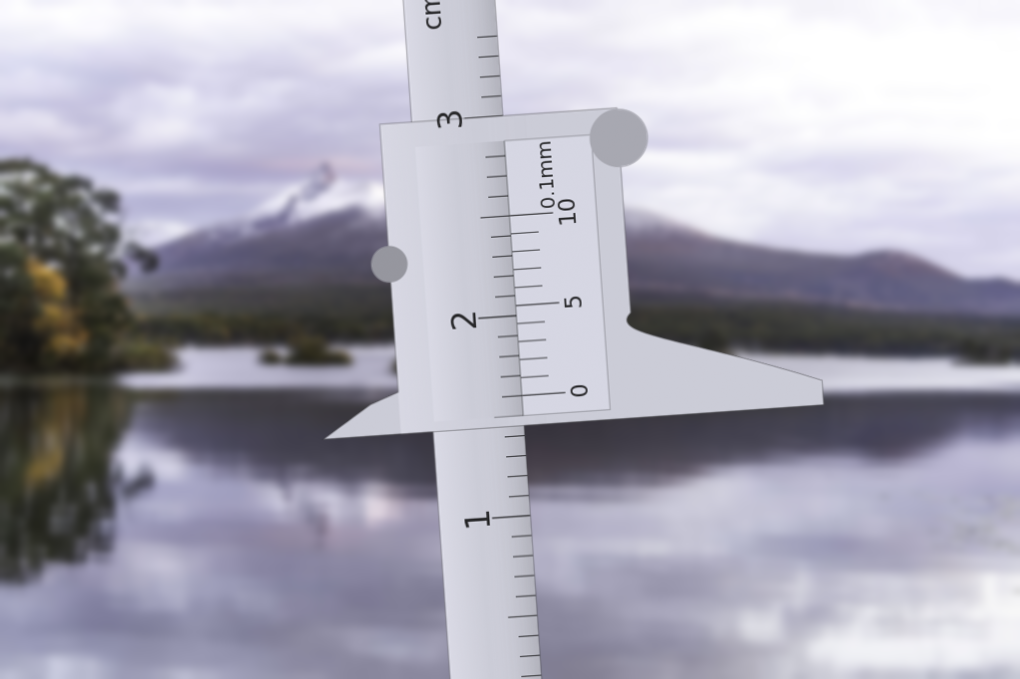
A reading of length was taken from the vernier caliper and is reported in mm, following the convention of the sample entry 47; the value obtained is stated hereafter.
16.0
